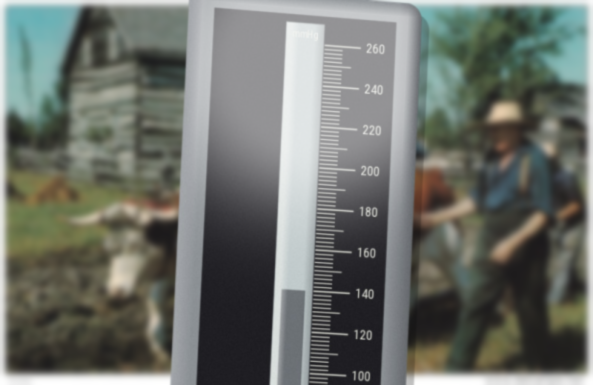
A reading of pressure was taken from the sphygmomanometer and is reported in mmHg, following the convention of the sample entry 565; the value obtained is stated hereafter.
140
